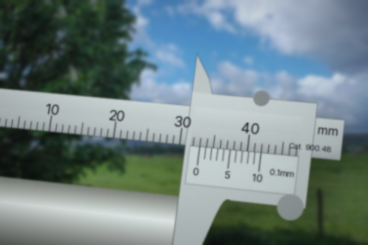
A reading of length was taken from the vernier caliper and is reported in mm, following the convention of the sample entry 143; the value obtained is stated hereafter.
33.0
